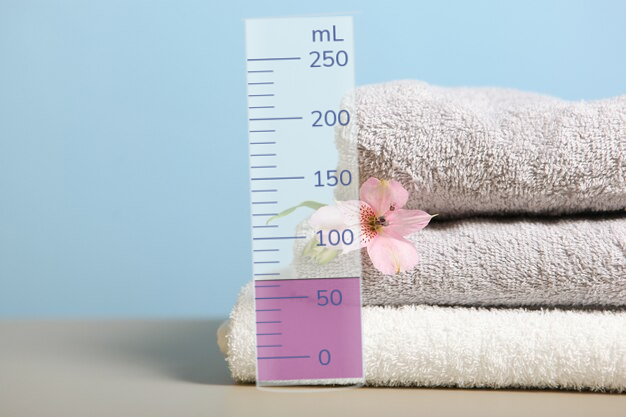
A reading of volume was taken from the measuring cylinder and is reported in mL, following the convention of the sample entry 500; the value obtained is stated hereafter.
65
